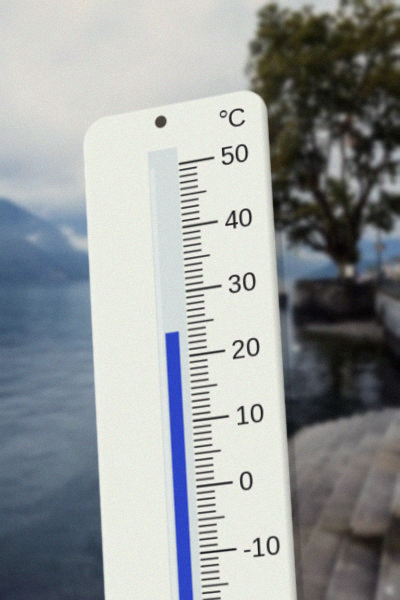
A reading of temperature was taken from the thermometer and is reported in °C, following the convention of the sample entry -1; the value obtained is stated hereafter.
24
